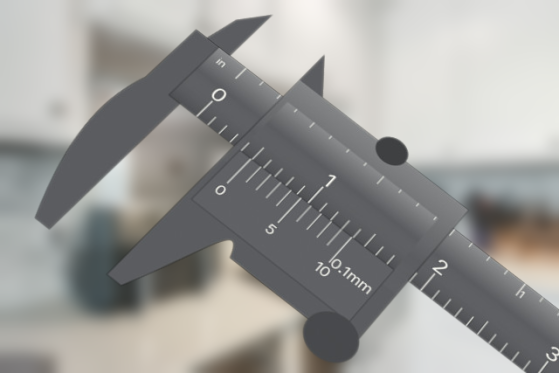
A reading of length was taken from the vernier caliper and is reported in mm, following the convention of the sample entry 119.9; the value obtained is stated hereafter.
4.9
